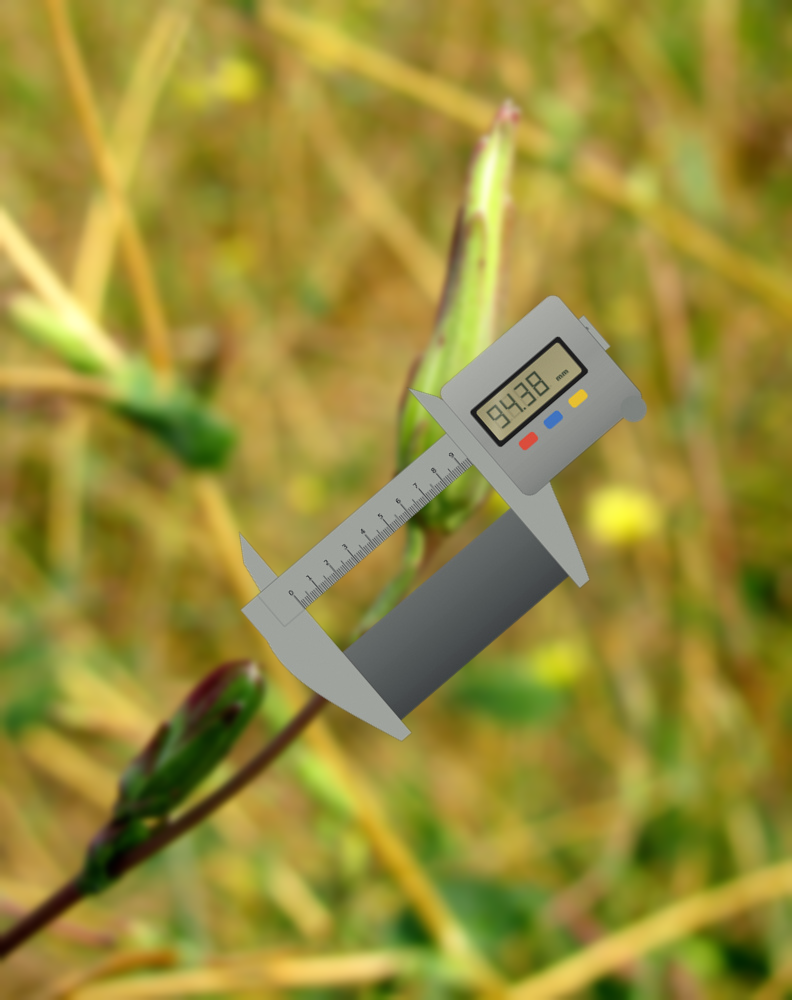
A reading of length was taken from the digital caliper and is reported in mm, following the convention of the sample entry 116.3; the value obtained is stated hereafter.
94.38
